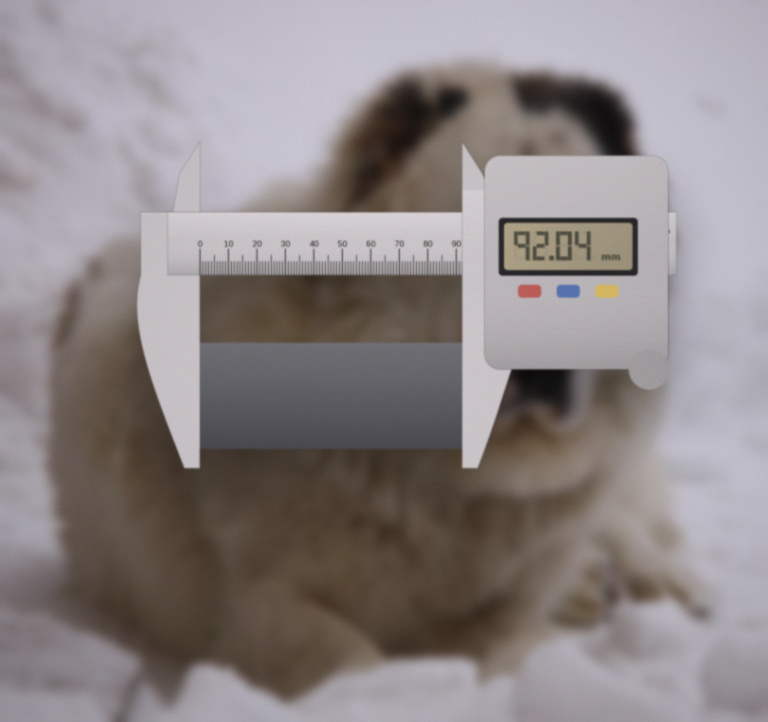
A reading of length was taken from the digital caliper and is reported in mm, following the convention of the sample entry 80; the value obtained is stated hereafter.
92.04
